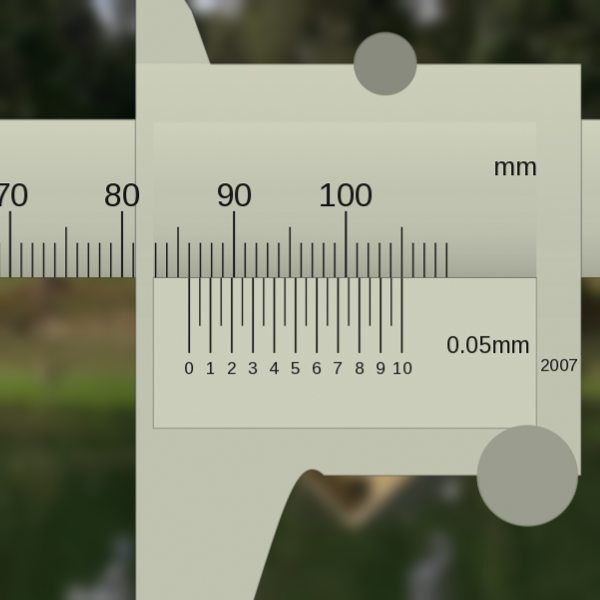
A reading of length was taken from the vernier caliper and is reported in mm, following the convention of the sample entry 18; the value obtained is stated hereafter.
86.0
